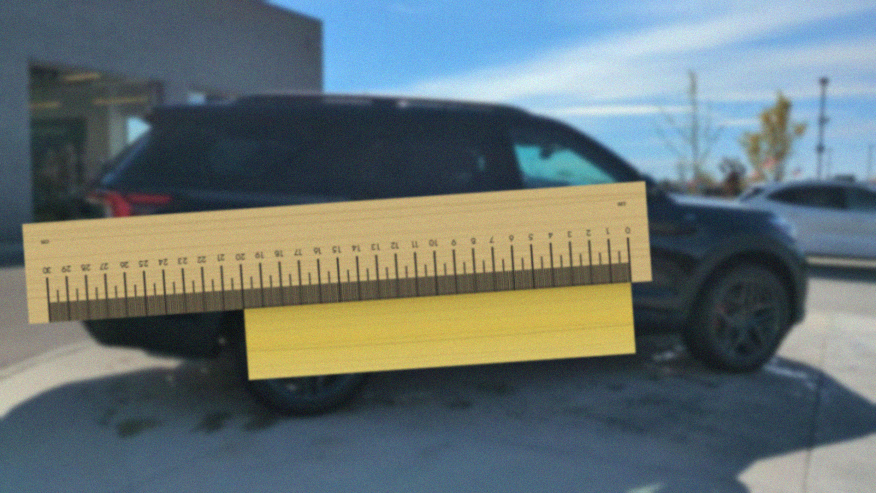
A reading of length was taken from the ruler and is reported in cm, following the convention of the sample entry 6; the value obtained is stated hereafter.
20
